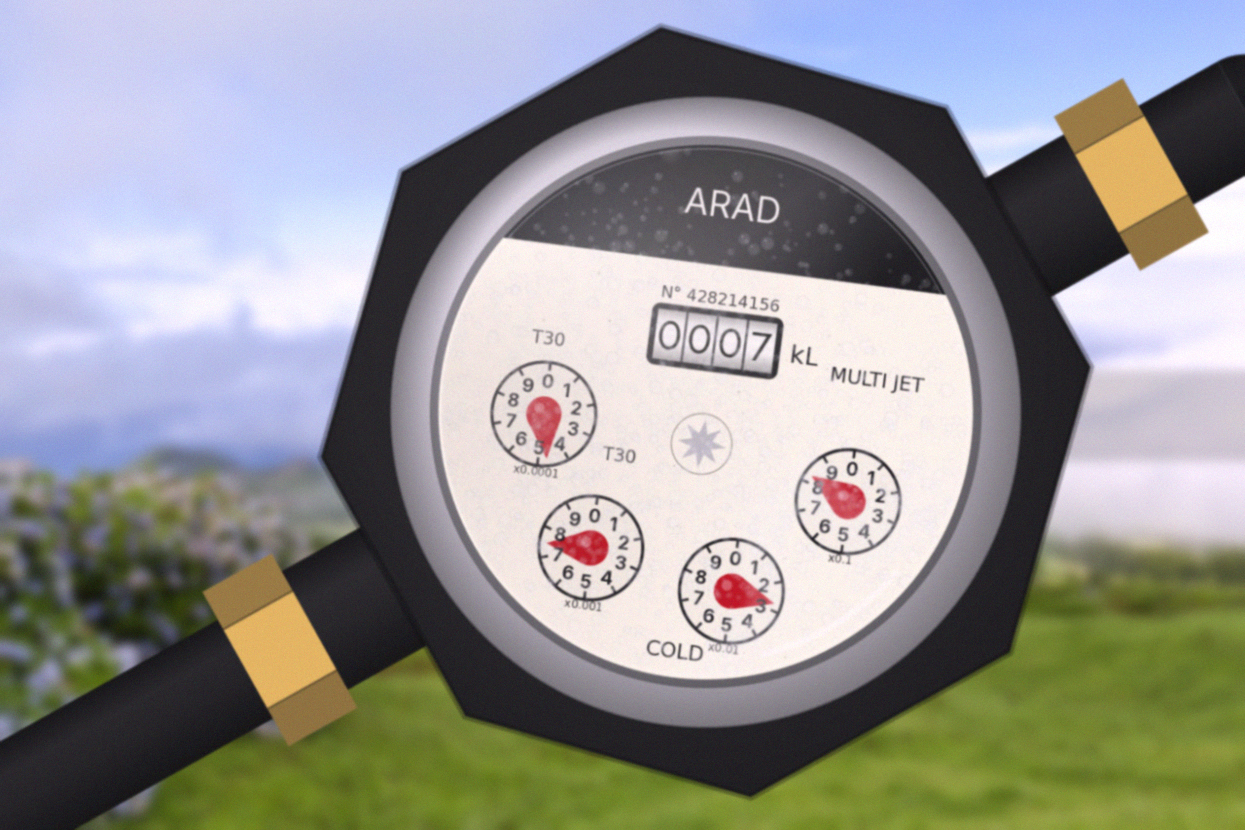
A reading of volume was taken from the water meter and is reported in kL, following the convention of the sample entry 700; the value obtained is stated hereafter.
7.8274
